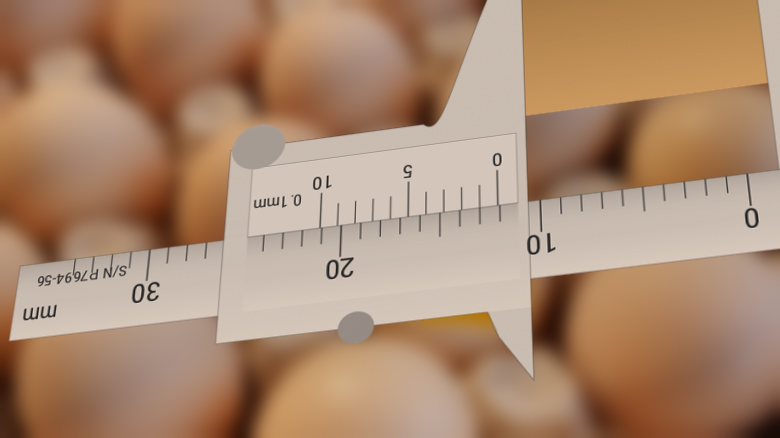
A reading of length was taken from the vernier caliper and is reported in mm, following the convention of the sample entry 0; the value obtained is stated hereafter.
12.1
